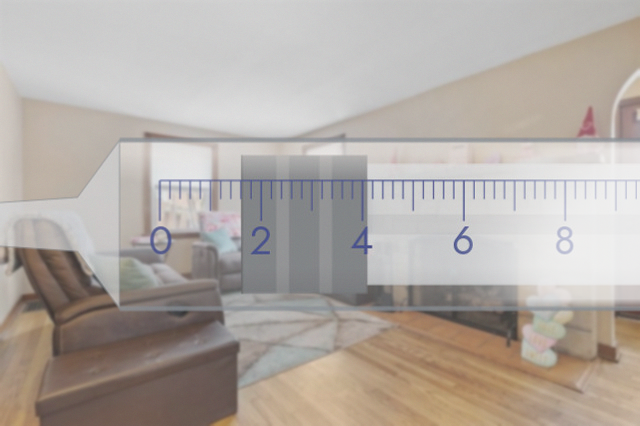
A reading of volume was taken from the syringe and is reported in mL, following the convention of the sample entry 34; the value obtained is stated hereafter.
1.6
